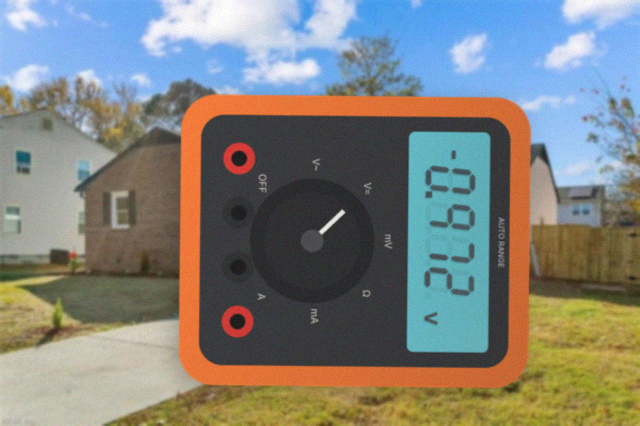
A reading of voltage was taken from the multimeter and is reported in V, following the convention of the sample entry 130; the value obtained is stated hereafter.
-0.972
